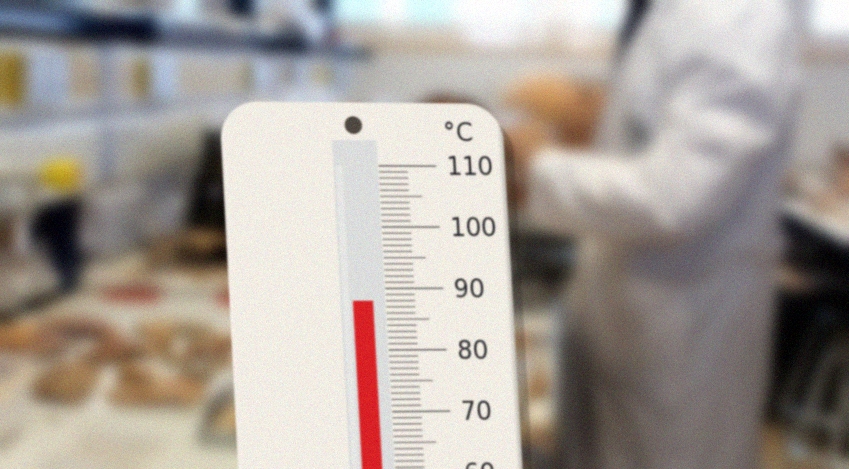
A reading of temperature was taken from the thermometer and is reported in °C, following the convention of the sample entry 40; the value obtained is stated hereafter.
88
